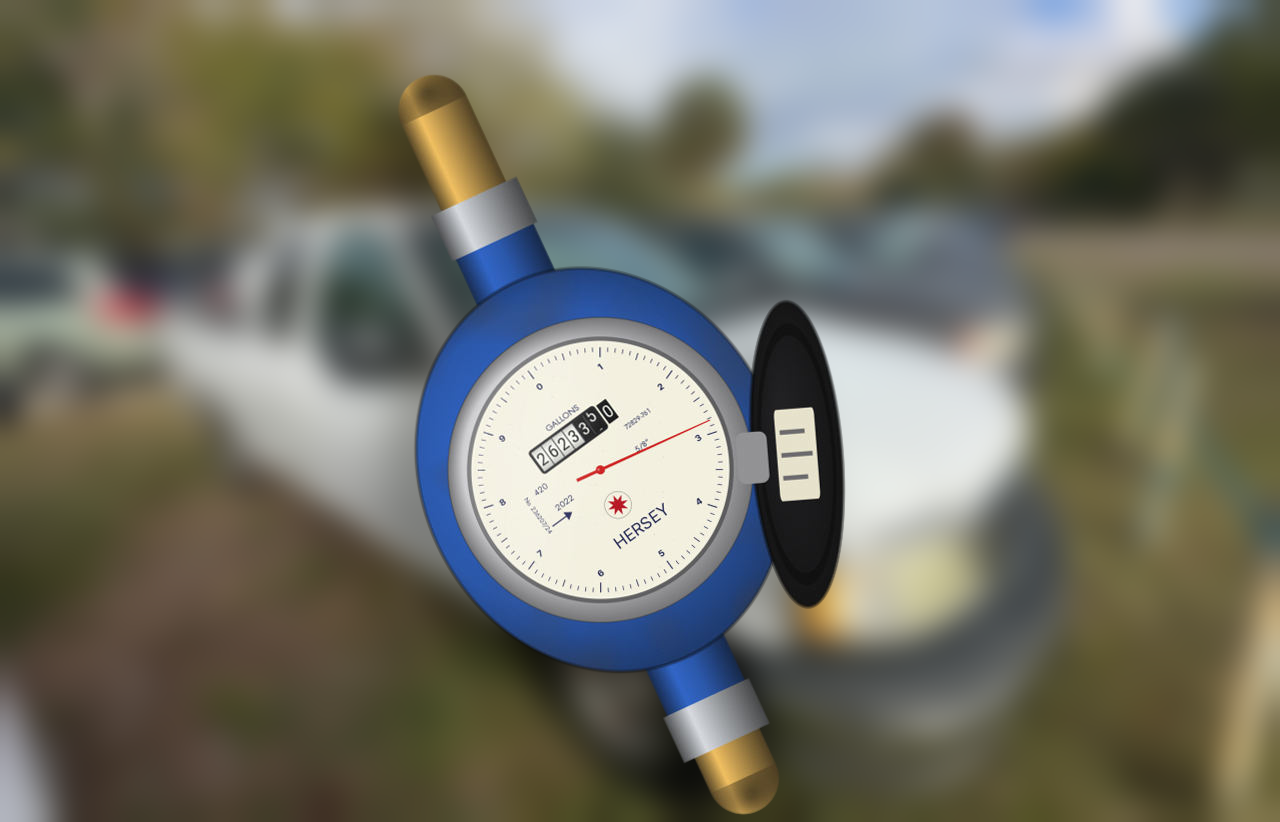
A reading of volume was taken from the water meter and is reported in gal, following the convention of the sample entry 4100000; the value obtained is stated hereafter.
2623352.8
